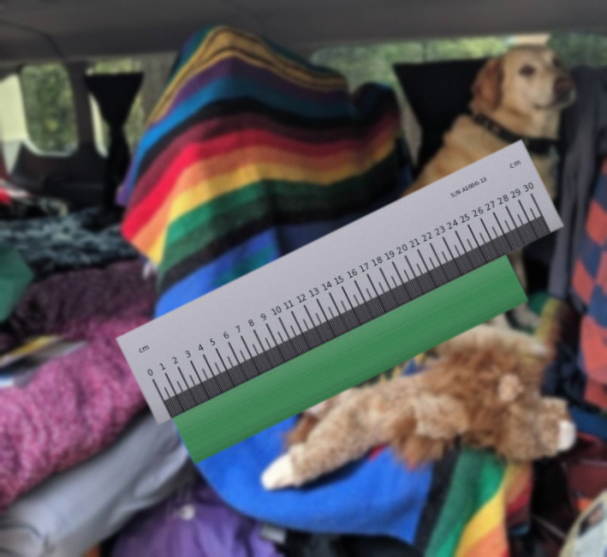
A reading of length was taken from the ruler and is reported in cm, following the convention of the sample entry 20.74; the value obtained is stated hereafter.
26.5
